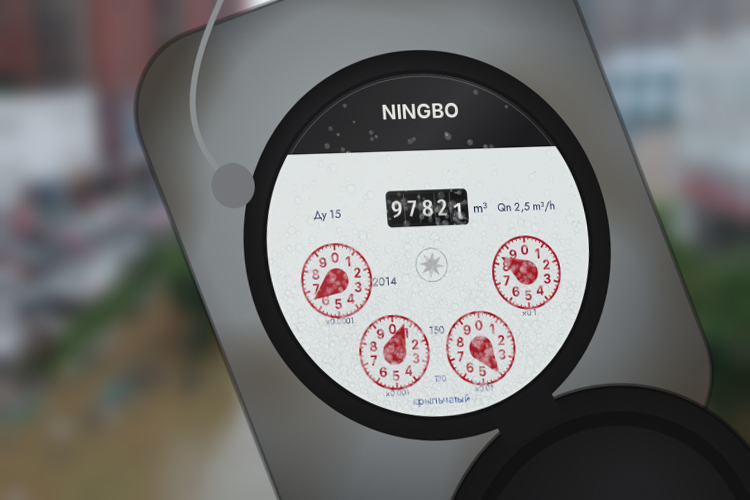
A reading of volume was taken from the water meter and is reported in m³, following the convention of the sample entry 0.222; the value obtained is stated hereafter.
97820.8406
